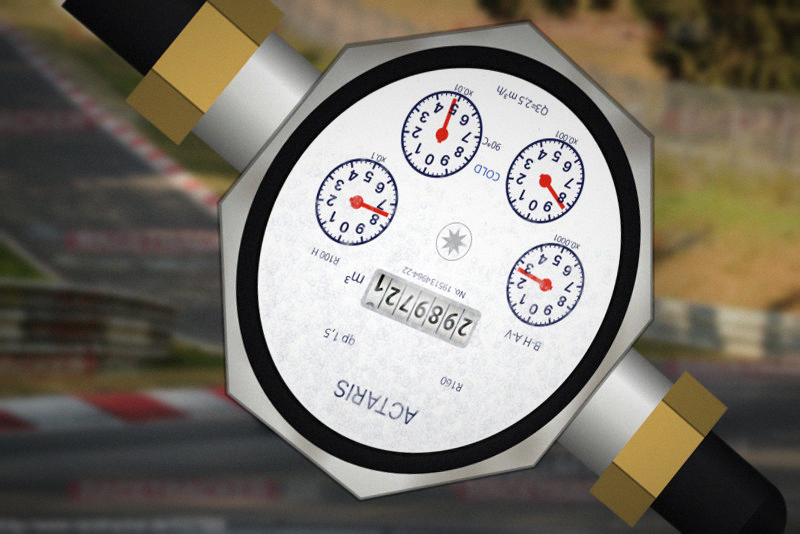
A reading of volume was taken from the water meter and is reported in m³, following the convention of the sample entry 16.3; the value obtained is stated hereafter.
2989720.7482
